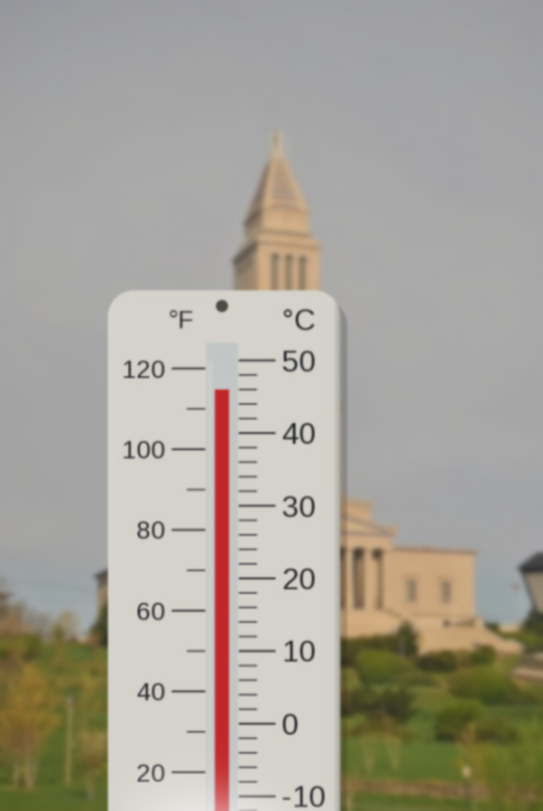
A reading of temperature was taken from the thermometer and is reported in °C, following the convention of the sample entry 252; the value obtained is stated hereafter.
46
